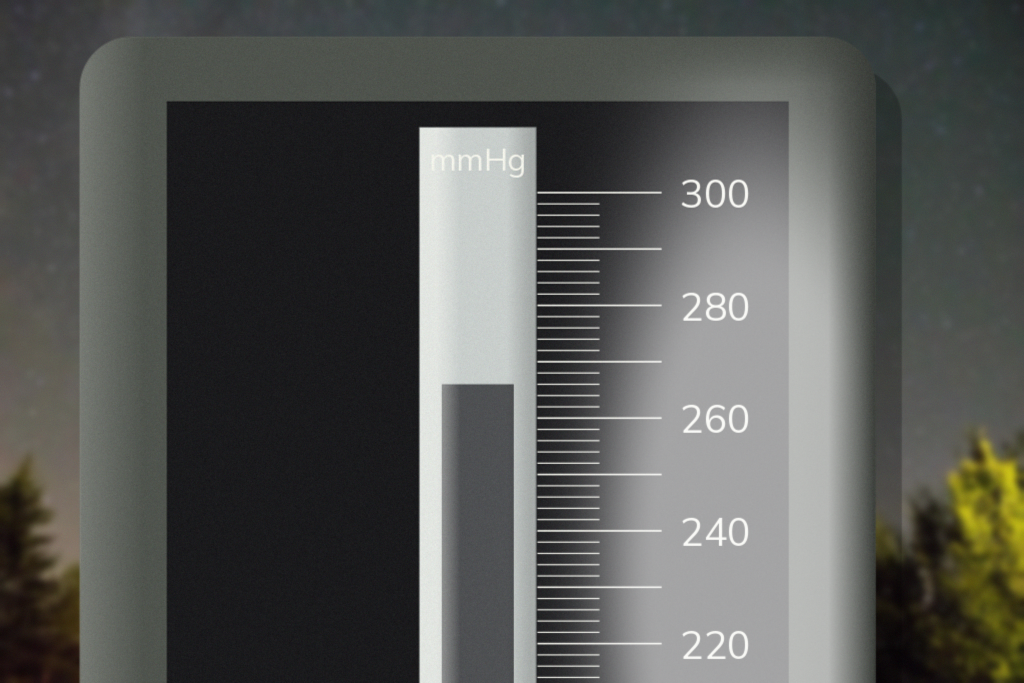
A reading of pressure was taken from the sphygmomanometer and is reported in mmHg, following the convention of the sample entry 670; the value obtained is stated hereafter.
266
